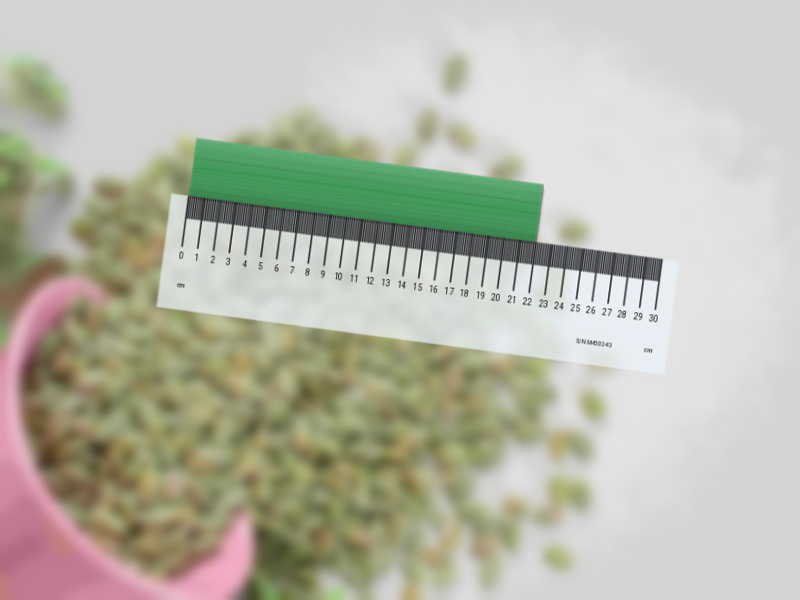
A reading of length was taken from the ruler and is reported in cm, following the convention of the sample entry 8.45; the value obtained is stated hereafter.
22
